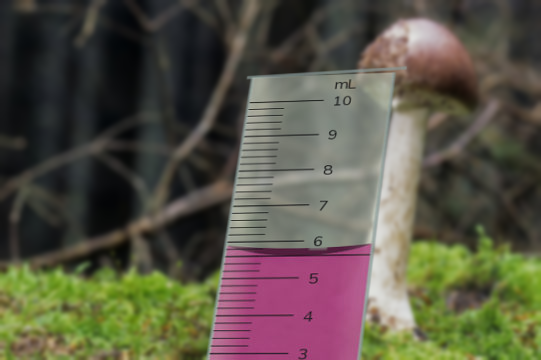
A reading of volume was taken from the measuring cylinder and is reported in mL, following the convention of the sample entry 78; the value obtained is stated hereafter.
5.6
